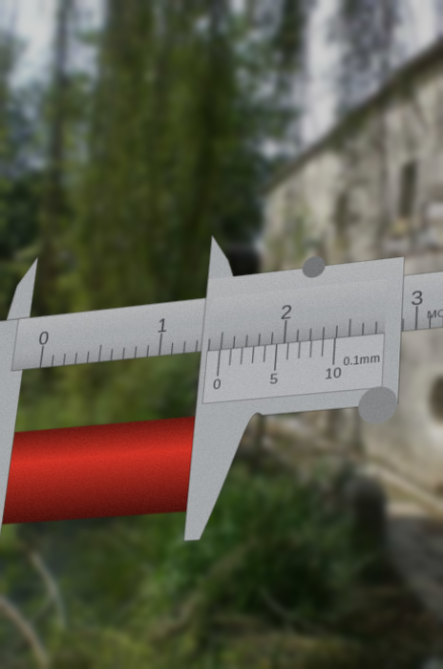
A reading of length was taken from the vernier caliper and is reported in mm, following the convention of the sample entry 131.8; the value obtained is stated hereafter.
14.9
